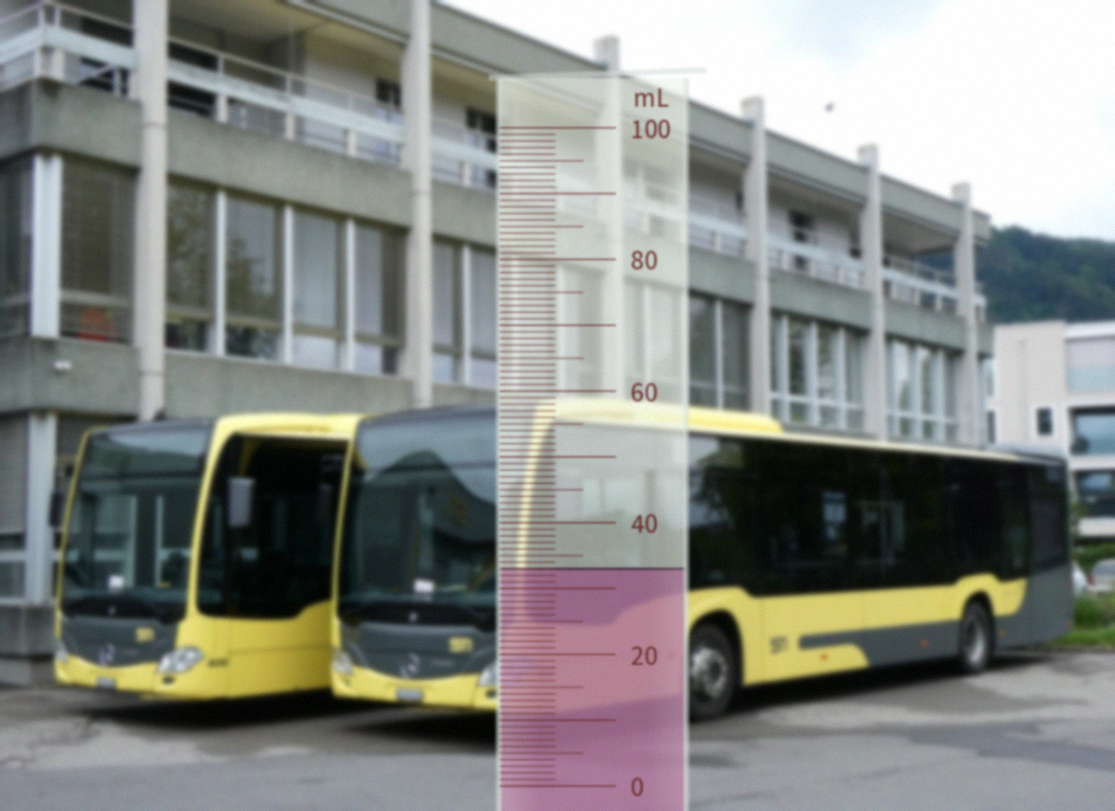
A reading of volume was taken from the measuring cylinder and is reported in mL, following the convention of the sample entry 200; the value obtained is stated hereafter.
33
